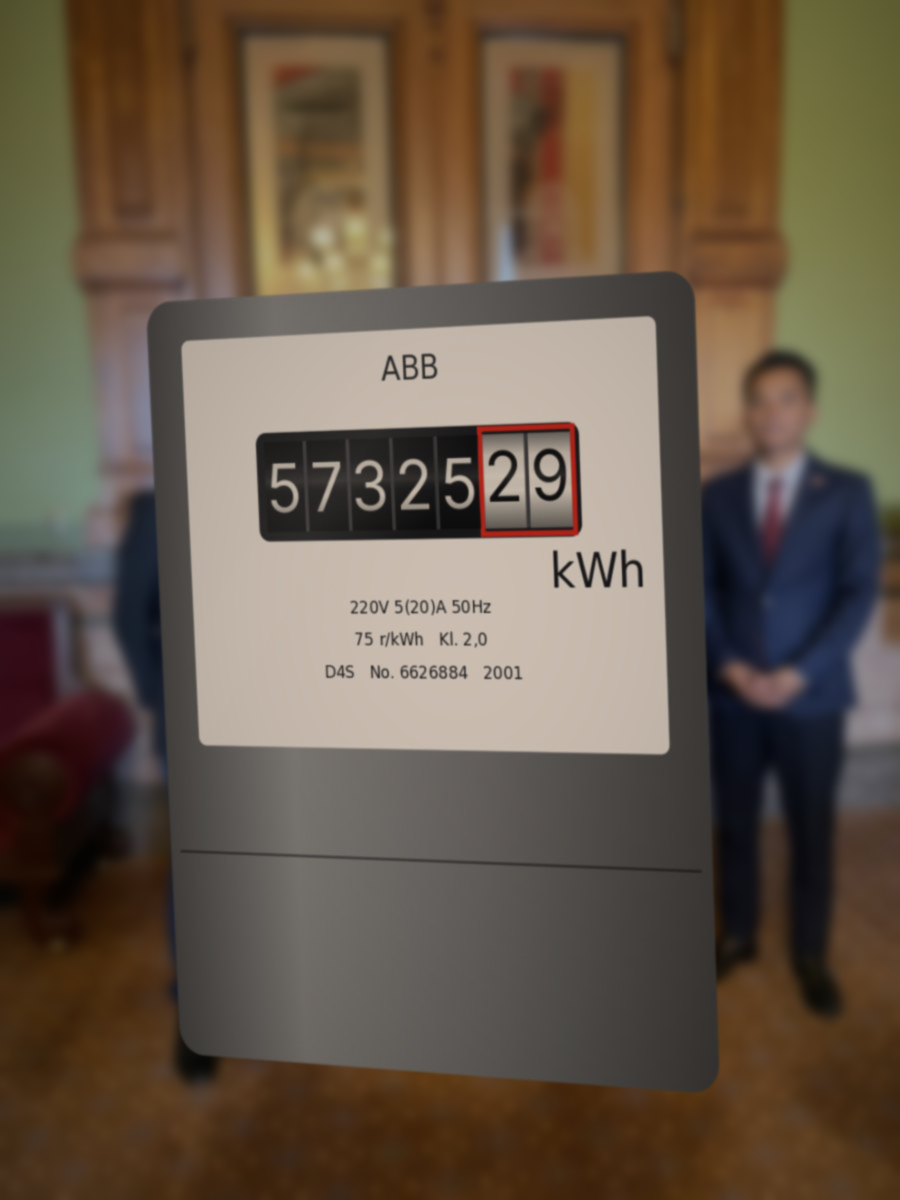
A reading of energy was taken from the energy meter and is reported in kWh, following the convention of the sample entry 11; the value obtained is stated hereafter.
57325.29
